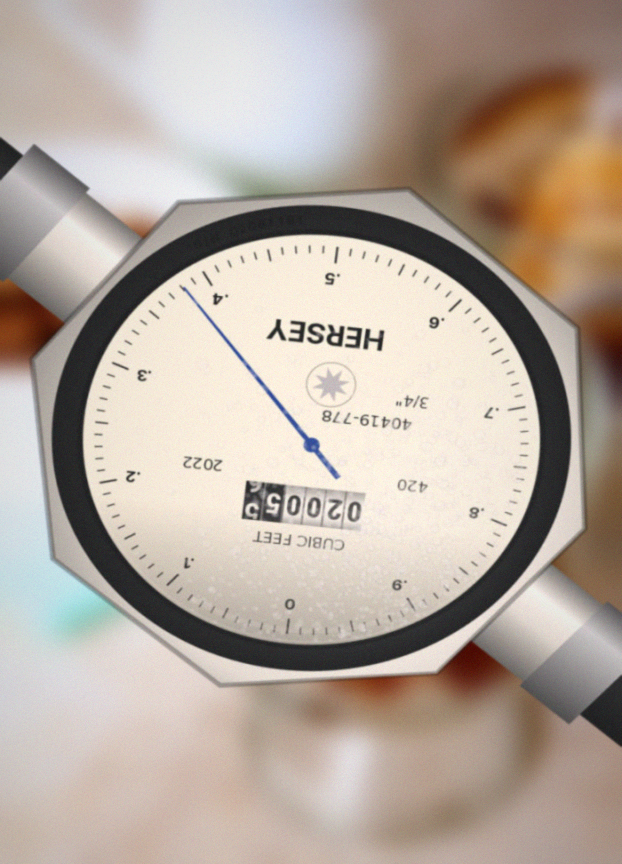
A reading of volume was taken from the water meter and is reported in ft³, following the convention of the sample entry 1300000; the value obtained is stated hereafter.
20055.38
